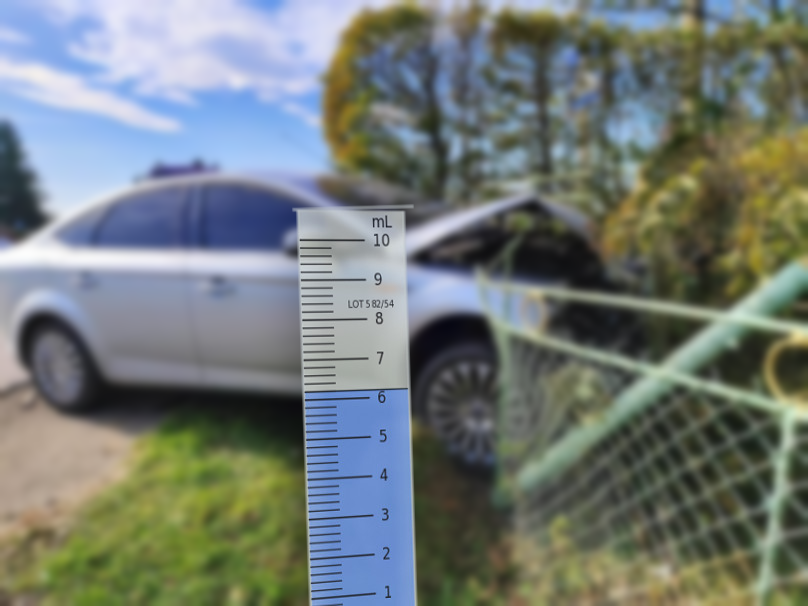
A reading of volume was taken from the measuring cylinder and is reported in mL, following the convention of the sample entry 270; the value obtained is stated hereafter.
6.2
